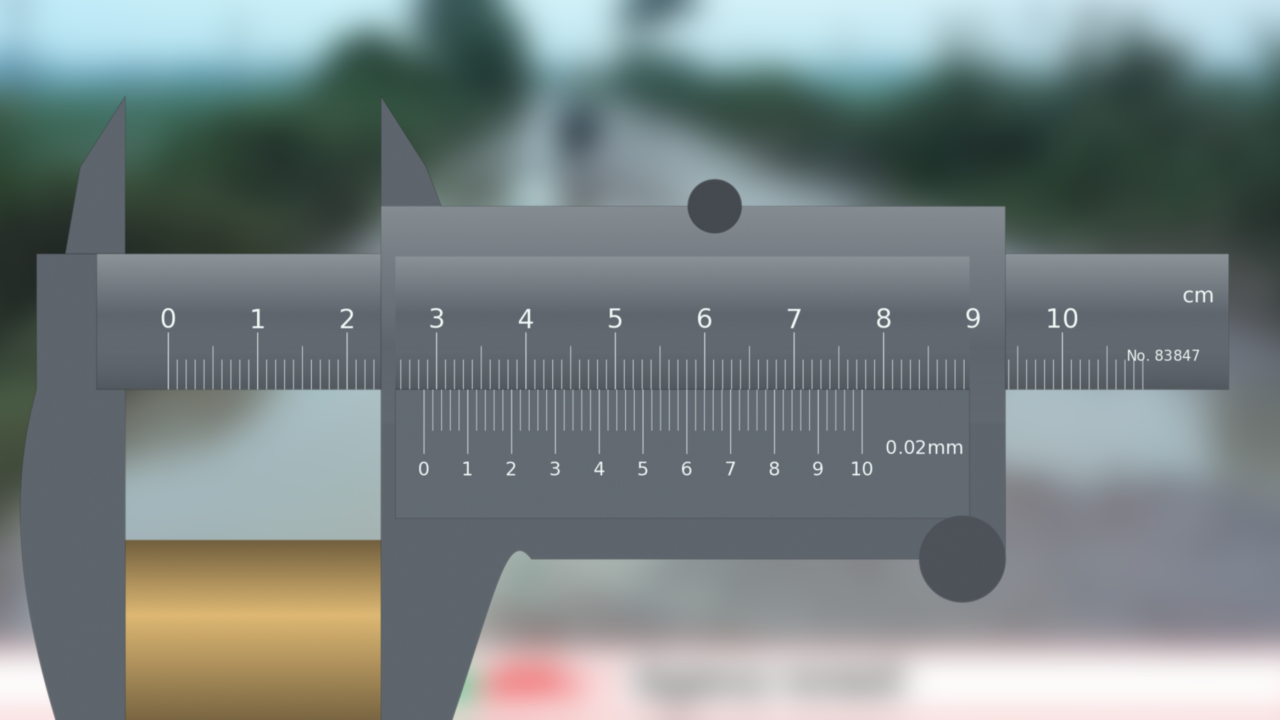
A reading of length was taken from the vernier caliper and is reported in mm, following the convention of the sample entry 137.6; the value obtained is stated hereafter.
28.6
